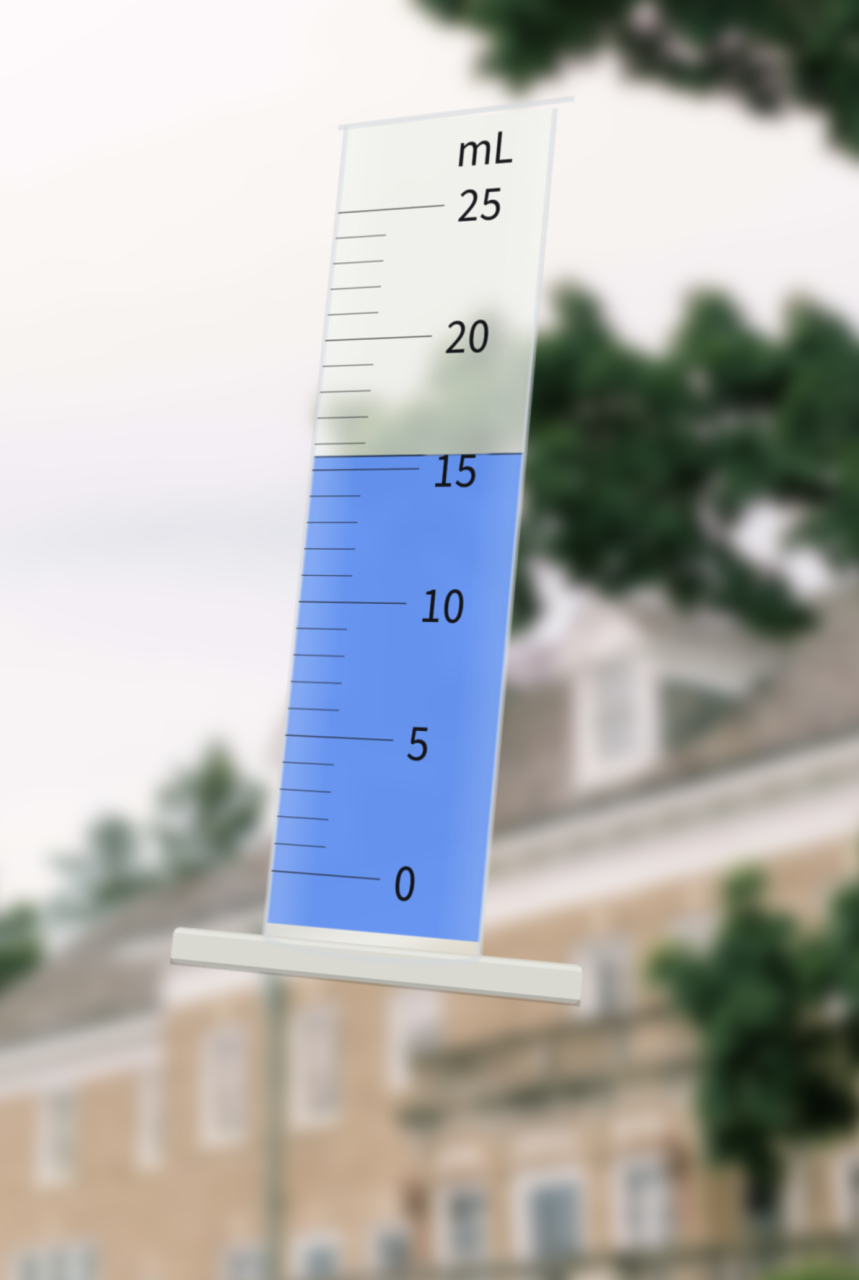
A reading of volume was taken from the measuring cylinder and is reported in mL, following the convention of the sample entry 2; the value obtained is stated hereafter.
15.5
